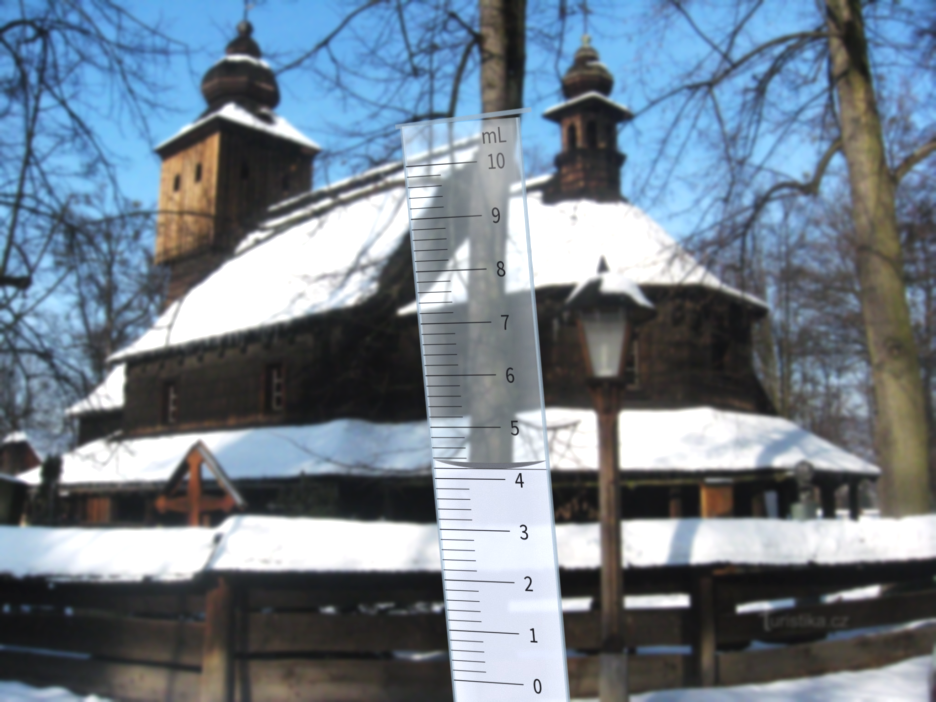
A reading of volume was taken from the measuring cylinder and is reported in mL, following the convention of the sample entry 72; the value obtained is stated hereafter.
4.2
